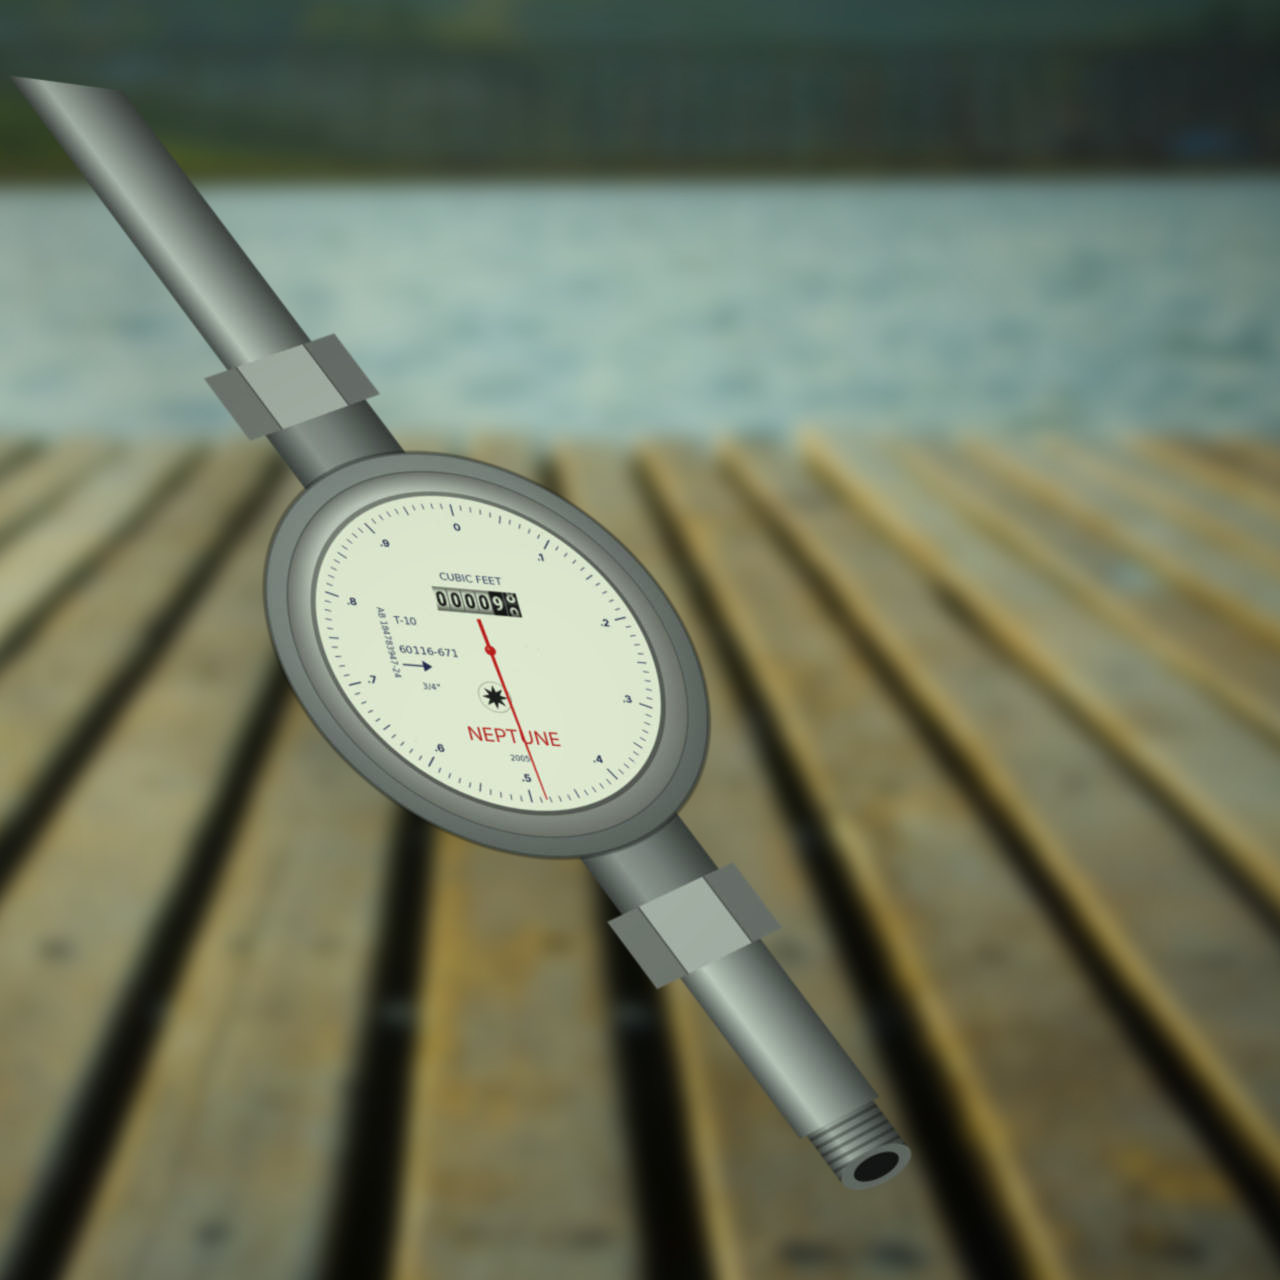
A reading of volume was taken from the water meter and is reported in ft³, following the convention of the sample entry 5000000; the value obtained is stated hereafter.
98.48
